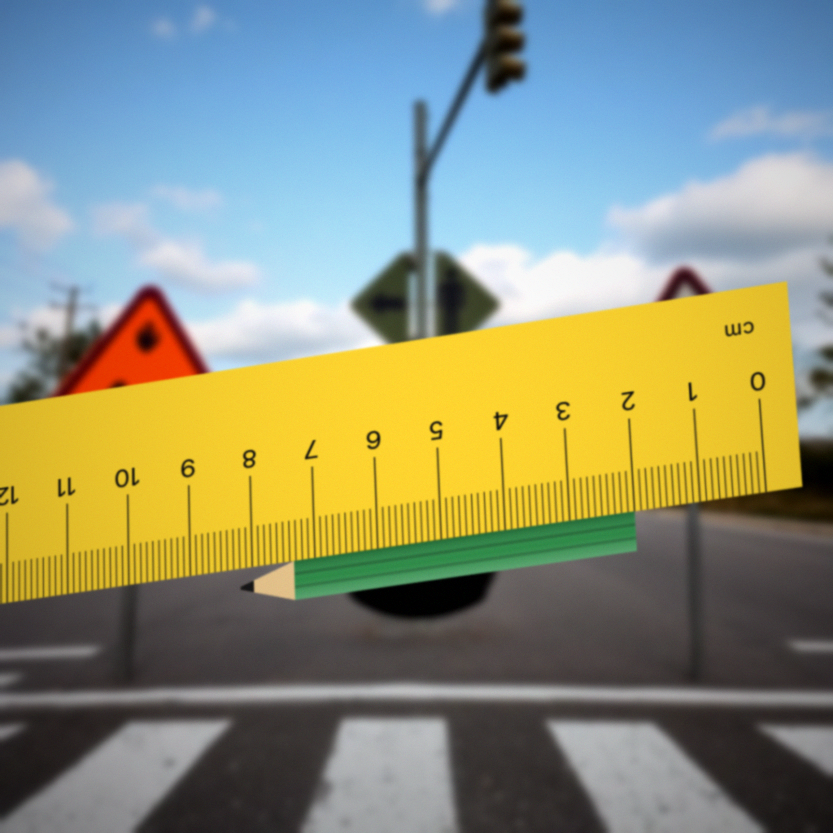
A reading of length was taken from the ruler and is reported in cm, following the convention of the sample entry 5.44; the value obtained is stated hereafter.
6.2
